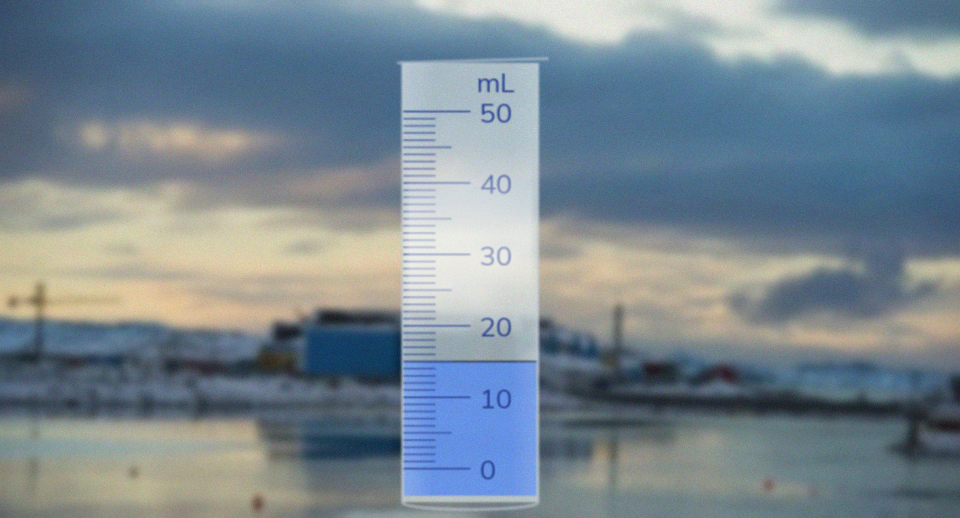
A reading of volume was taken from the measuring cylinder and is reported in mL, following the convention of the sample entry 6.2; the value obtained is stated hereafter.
15
